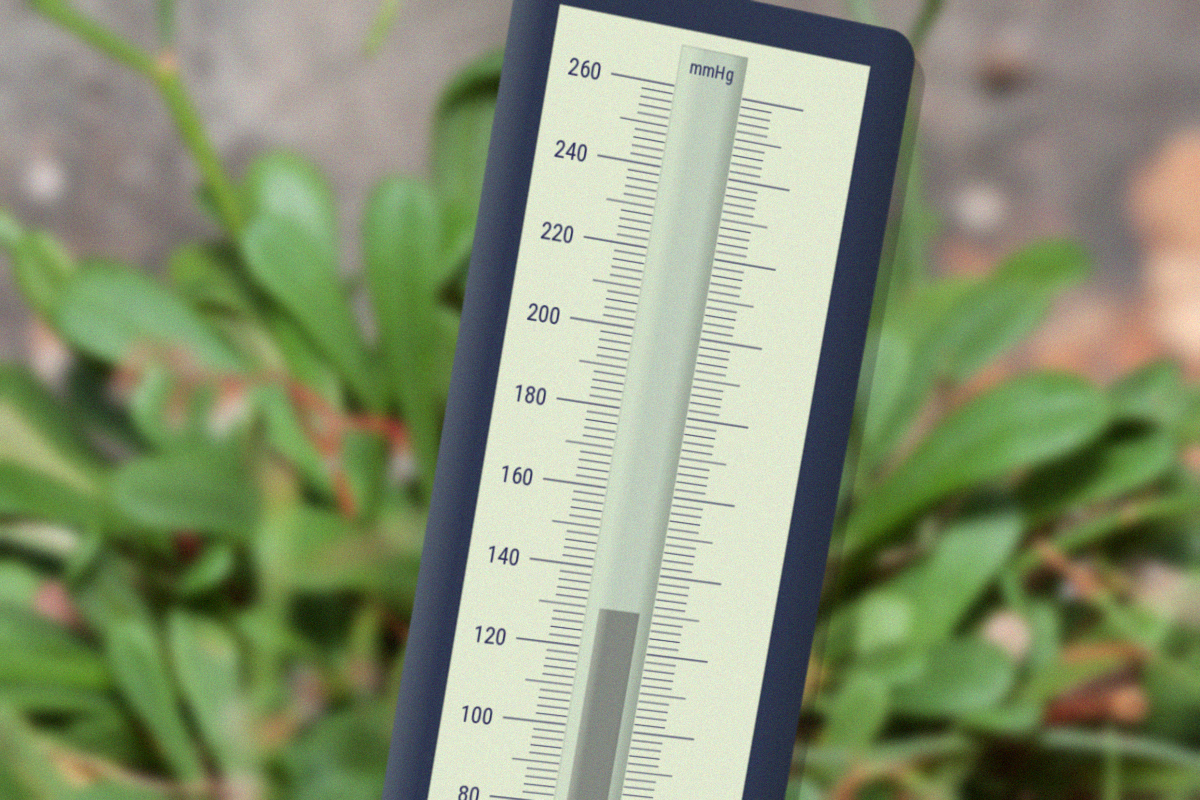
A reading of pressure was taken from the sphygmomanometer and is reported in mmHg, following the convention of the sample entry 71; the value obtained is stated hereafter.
130
